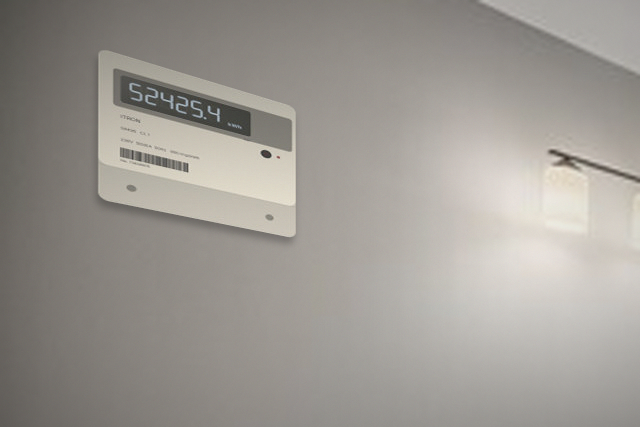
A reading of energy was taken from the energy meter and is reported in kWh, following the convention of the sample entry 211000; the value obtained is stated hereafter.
52425.4
